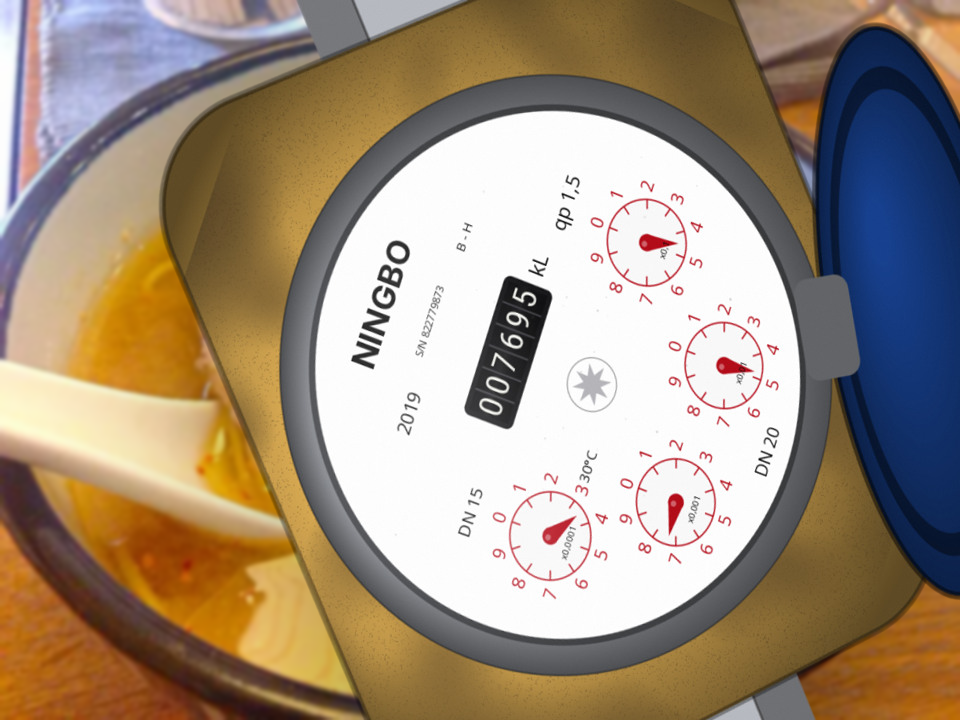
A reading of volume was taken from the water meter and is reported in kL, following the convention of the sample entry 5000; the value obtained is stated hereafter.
7695.4473
